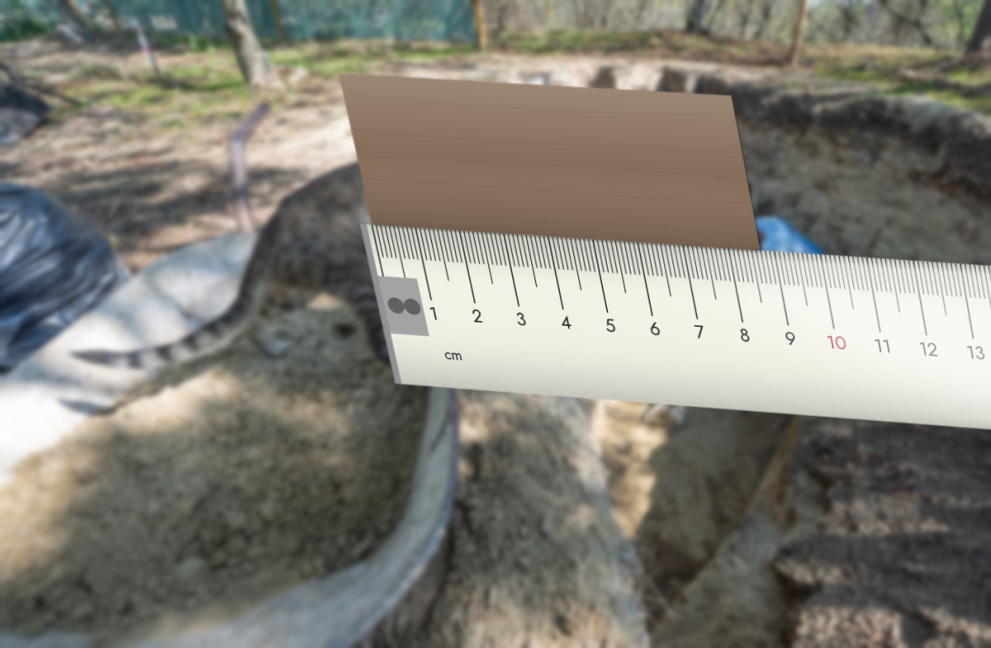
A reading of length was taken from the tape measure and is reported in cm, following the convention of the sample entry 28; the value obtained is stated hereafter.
8.7
